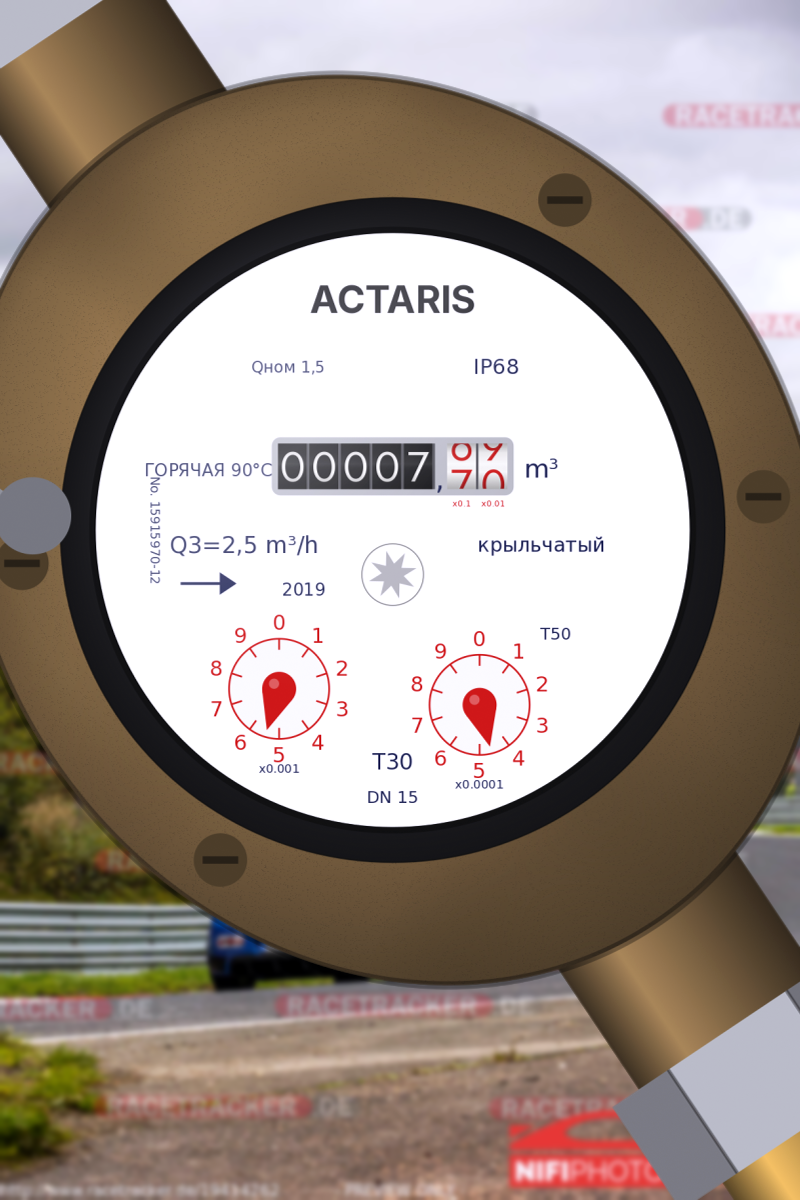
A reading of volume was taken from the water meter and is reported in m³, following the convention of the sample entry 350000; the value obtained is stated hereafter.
7.6954
